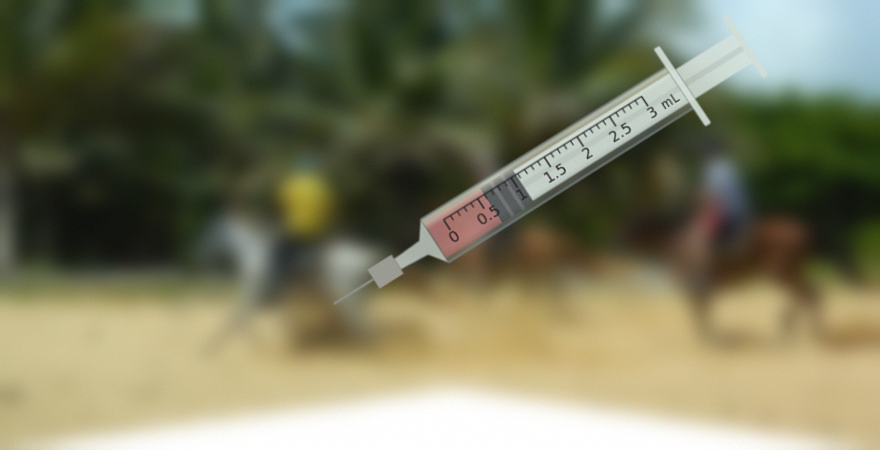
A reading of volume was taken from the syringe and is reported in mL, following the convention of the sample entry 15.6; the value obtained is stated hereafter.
0.6
